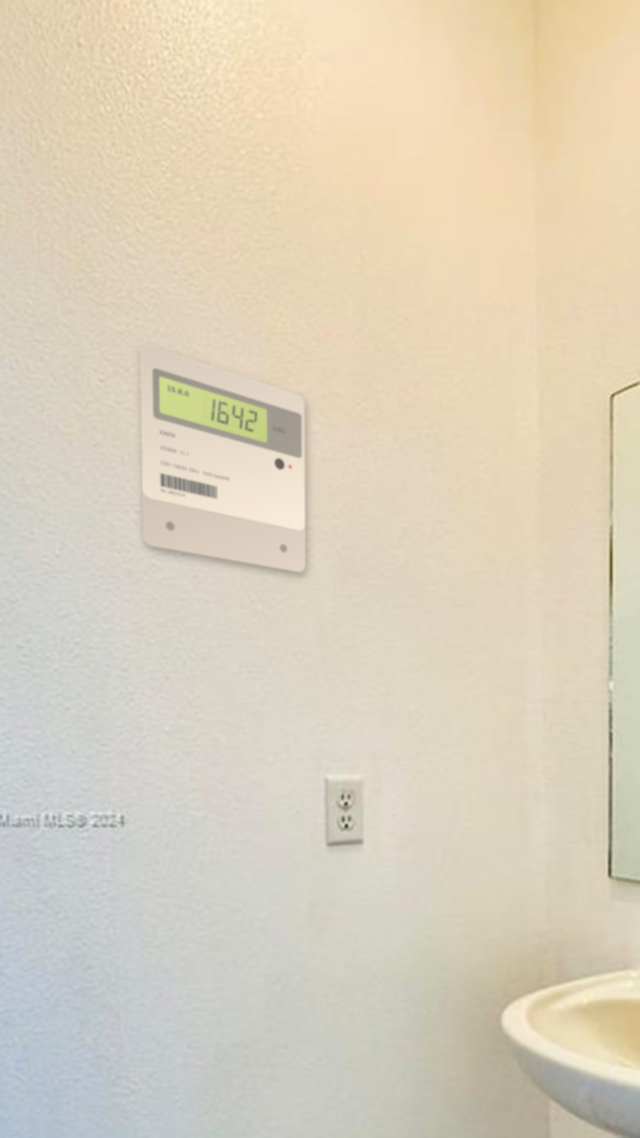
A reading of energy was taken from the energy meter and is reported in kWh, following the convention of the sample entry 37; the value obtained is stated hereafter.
1642
